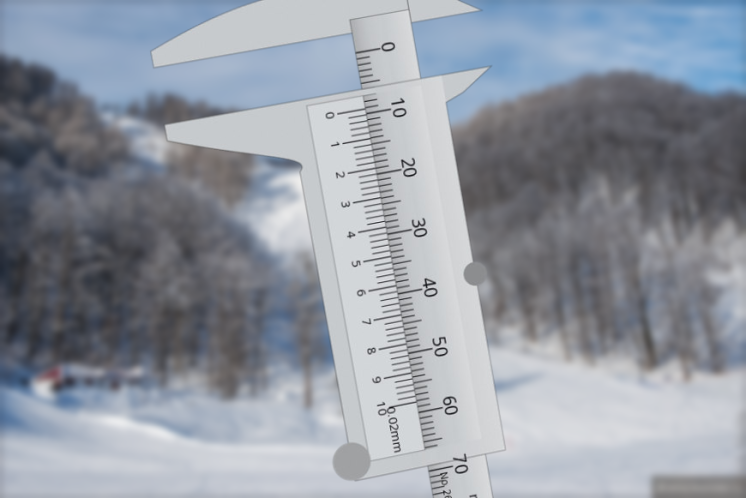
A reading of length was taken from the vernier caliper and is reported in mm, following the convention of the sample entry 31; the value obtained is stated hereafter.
9.2
